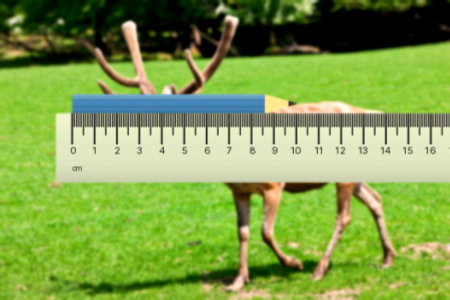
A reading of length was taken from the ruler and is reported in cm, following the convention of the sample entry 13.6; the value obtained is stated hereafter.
10
